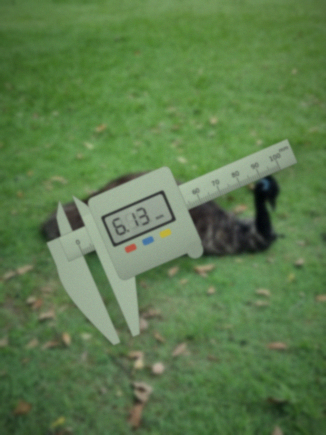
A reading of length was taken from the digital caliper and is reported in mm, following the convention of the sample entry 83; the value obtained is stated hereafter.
6.13
